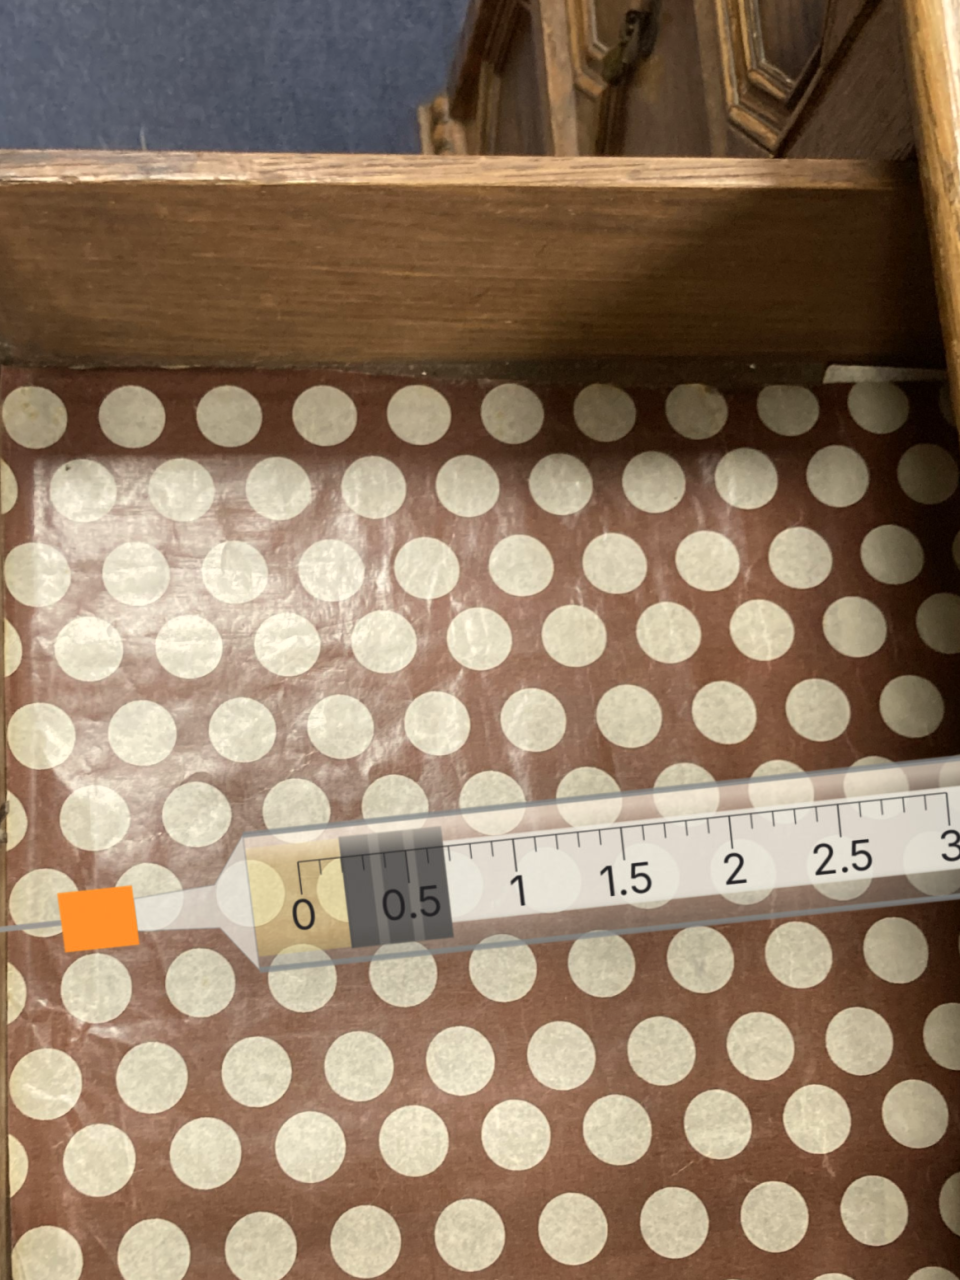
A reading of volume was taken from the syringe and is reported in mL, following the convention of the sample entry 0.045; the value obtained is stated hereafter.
0.2
